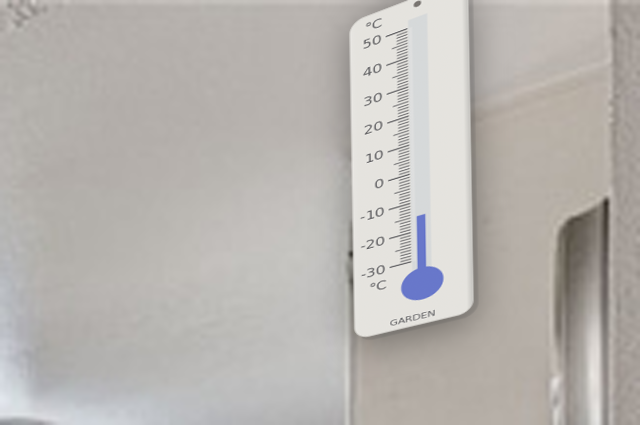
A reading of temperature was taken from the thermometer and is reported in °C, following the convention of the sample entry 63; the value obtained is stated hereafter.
-15
